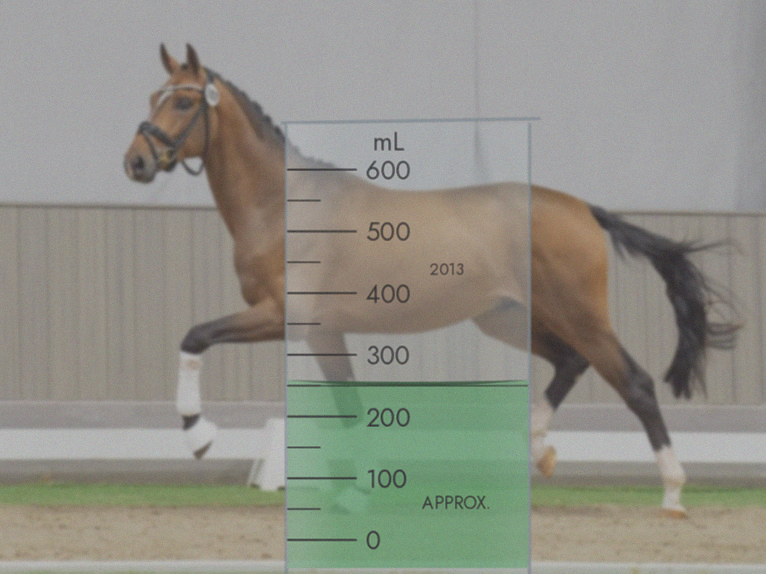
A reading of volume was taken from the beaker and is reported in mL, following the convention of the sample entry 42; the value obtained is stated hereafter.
250
